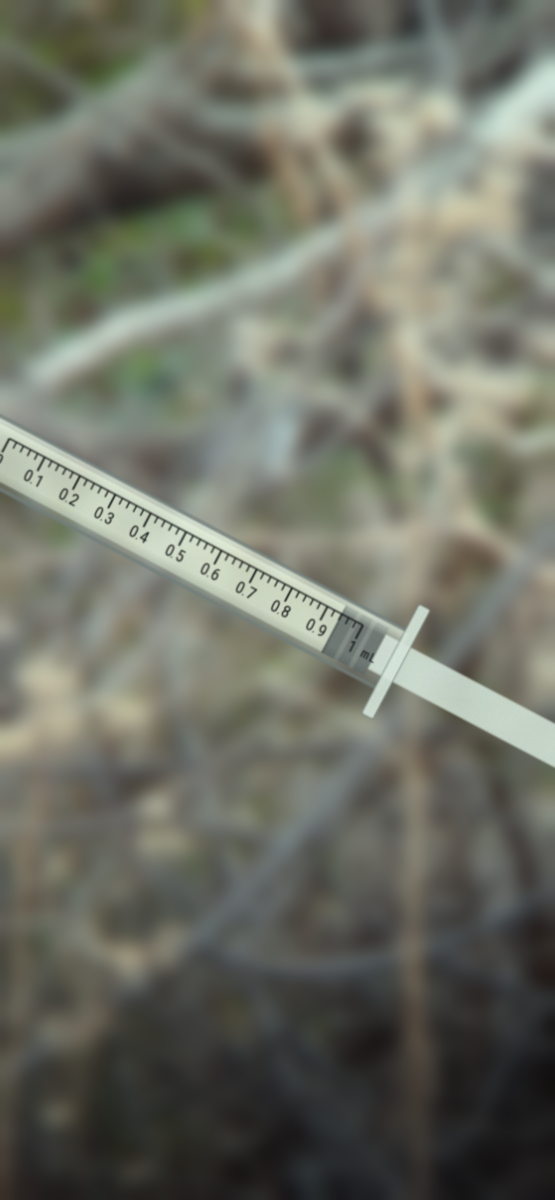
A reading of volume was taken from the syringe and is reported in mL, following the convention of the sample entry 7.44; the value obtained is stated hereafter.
0.94
